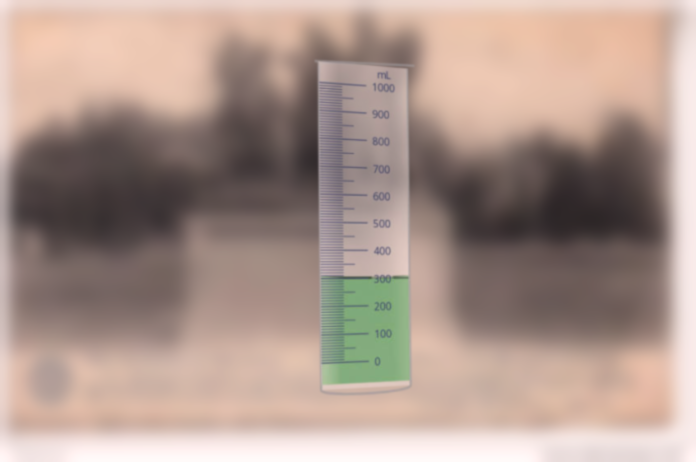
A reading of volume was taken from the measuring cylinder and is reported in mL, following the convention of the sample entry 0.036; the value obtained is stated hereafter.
300
